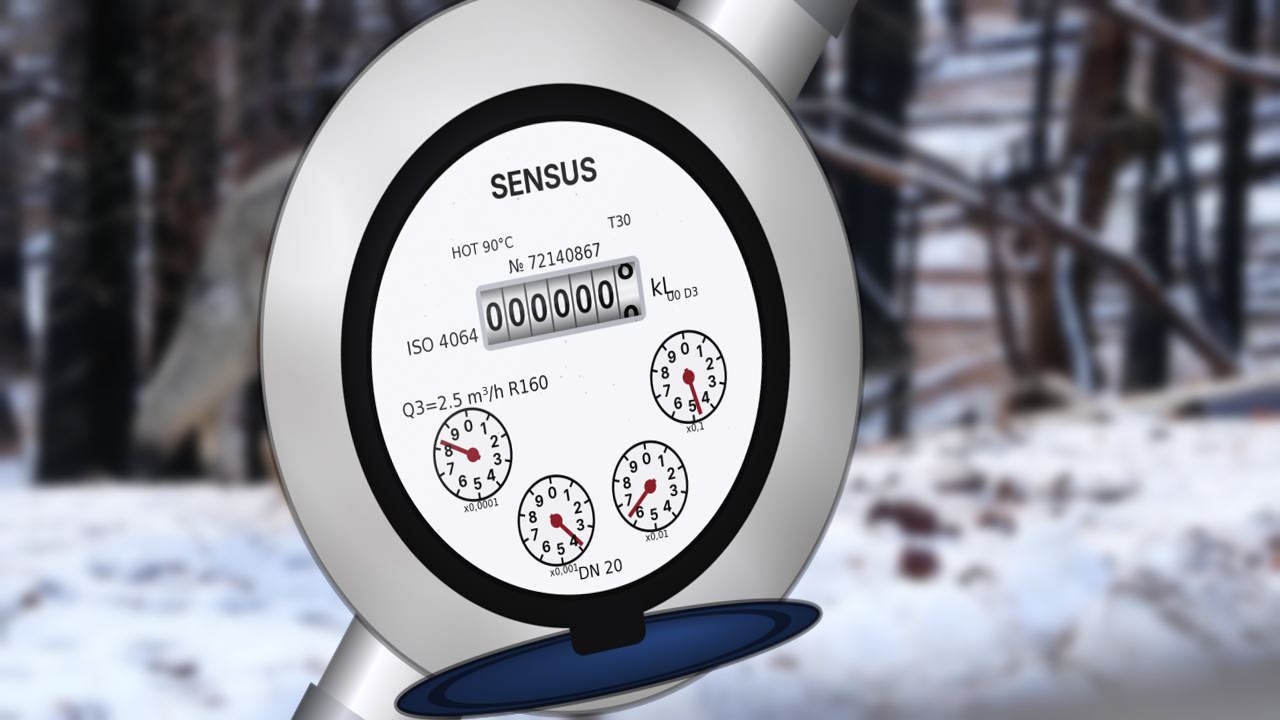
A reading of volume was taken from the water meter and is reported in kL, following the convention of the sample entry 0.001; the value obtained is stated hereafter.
8.4638
